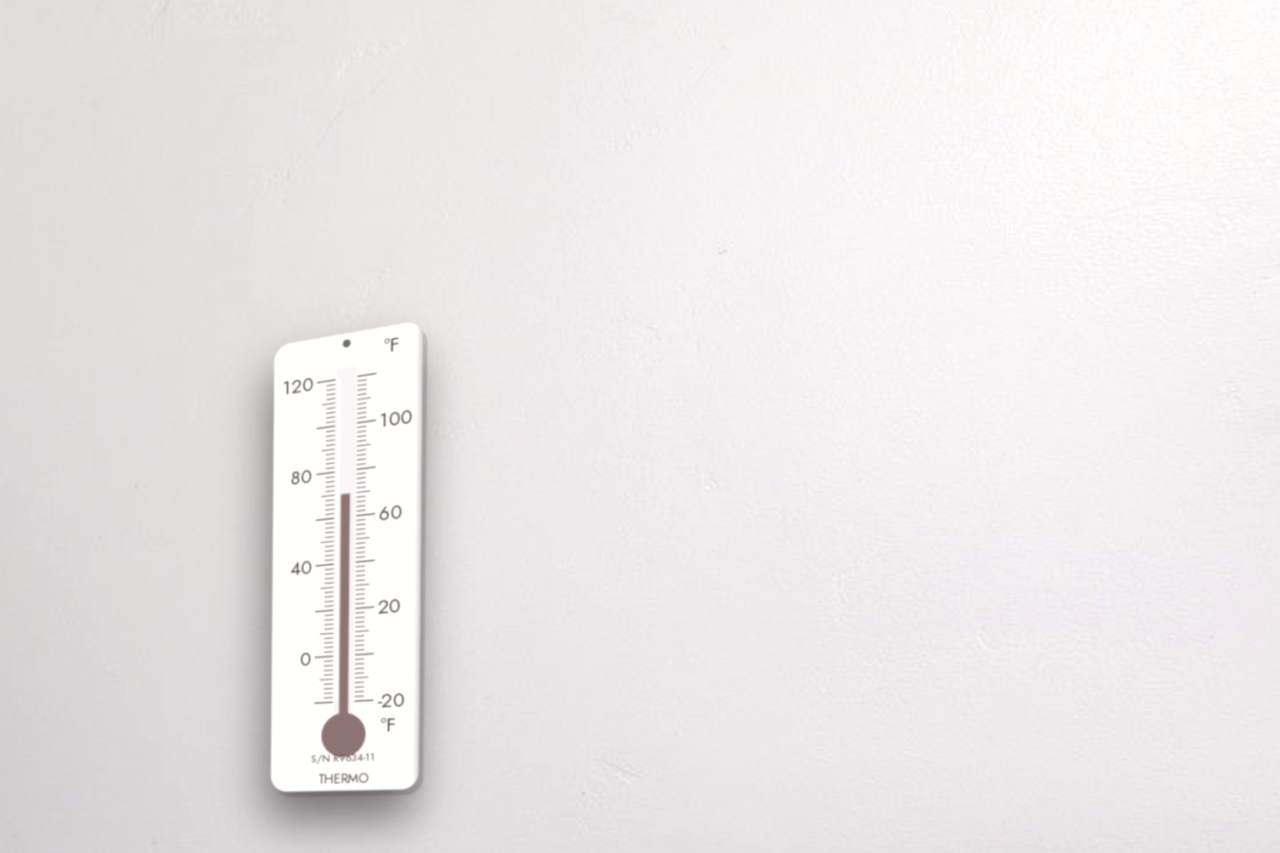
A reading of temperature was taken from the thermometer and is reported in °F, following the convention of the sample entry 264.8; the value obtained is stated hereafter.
70
